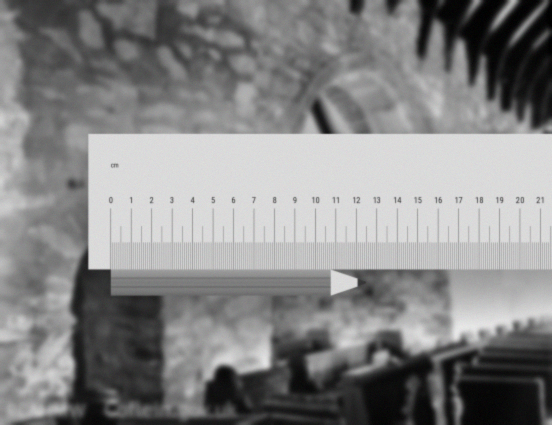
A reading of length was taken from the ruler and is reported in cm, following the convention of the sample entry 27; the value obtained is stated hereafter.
12.5
